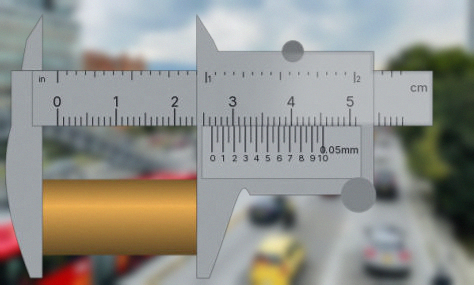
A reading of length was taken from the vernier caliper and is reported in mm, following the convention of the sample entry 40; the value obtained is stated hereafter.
26.4
